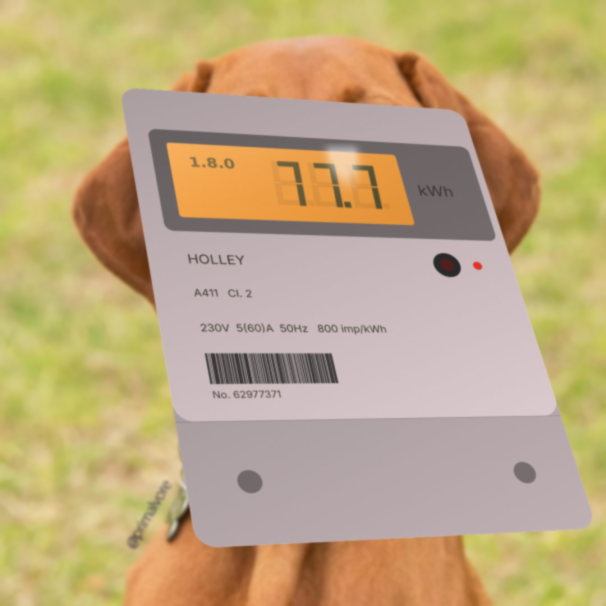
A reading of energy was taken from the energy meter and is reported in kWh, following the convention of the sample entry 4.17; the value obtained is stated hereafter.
77.7
